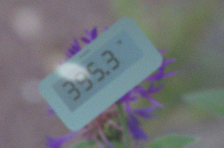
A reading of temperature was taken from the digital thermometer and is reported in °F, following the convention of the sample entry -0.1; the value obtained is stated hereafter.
395.3
